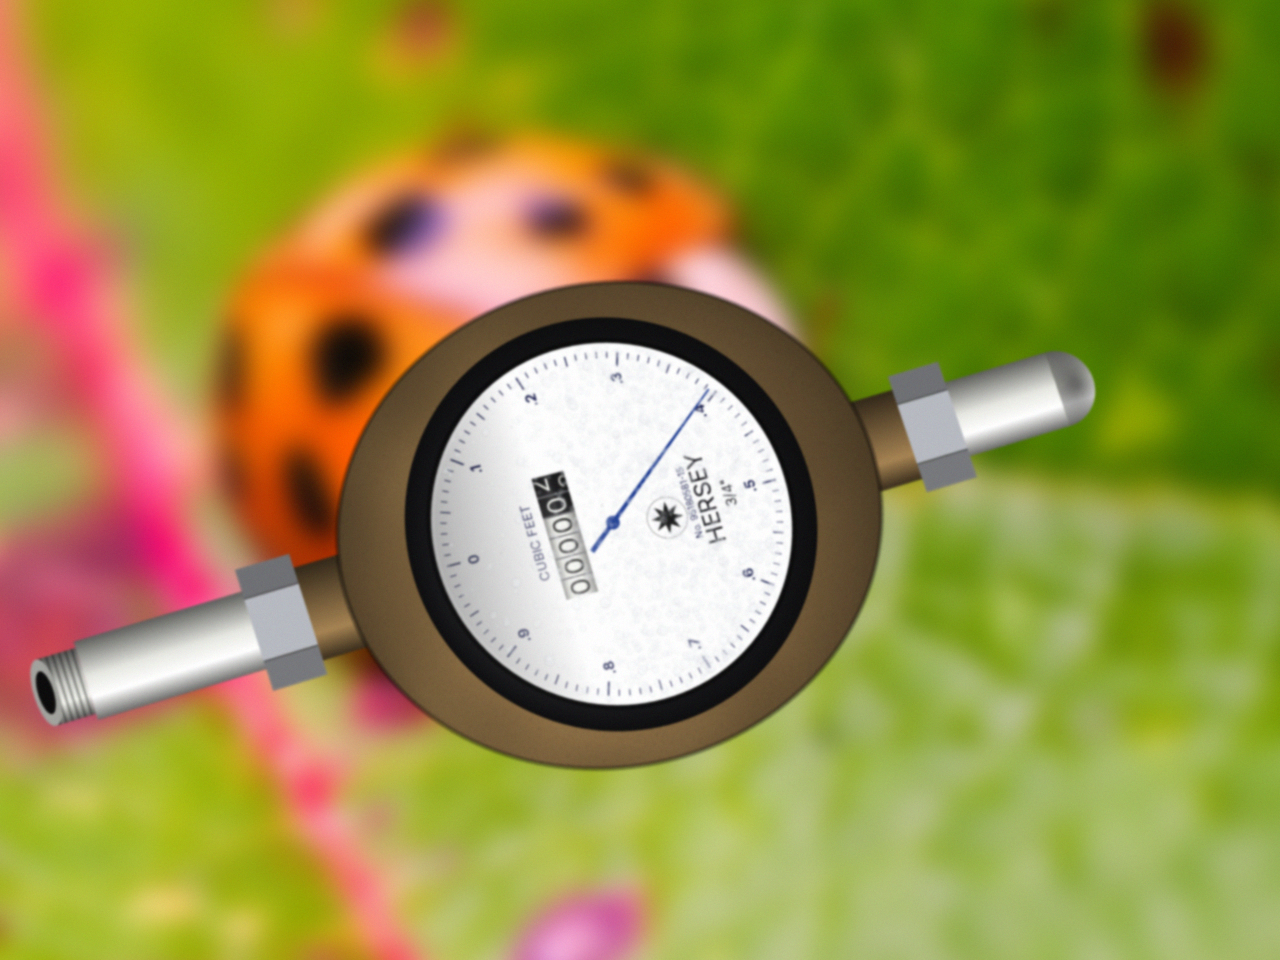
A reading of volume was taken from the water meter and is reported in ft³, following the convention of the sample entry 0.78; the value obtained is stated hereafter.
2.39
